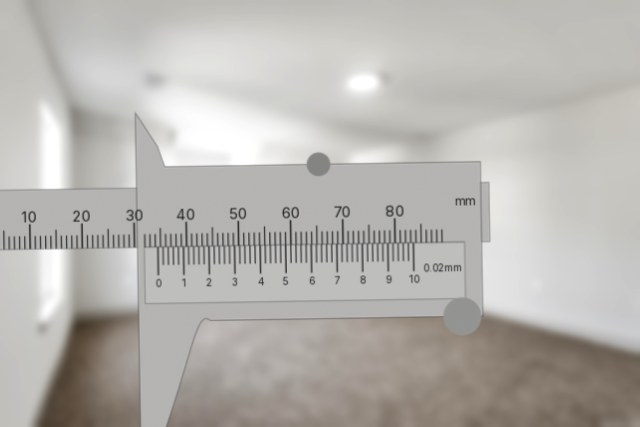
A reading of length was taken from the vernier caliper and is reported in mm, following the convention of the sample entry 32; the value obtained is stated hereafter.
34.5
